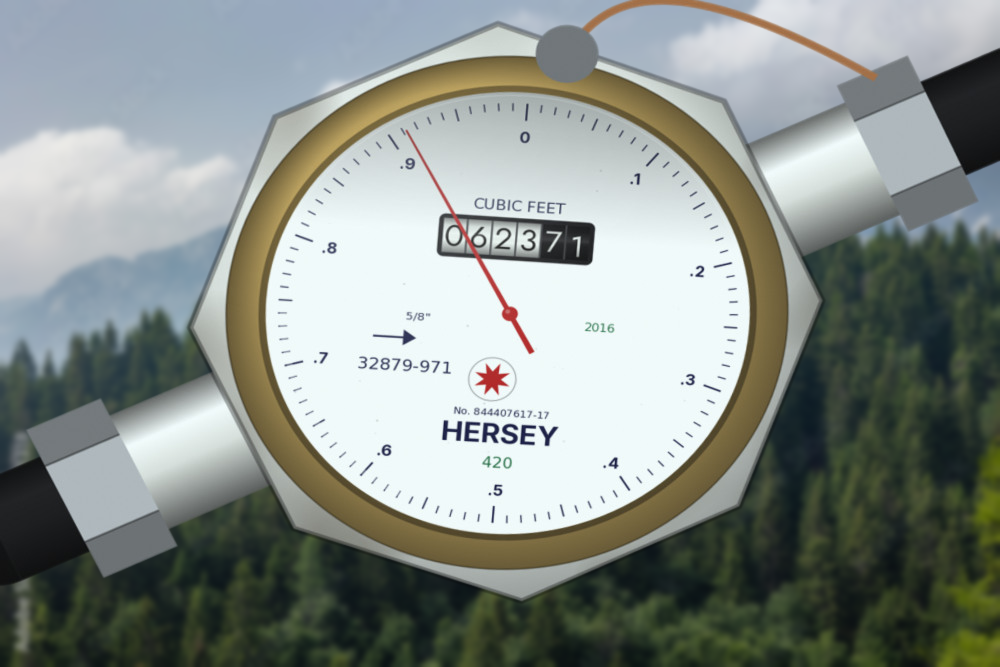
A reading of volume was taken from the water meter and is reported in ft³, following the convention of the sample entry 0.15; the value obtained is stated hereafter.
62370.91
